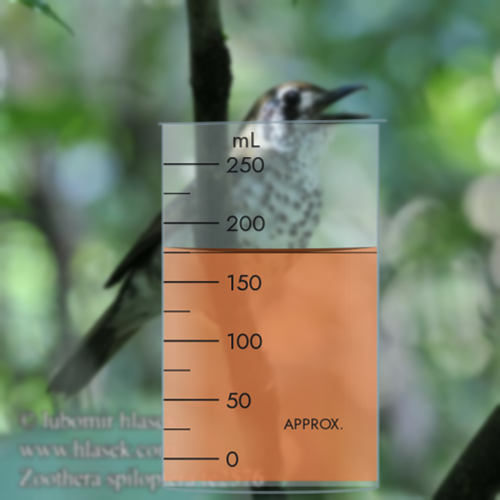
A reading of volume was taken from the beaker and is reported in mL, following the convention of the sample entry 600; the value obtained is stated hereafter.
175
